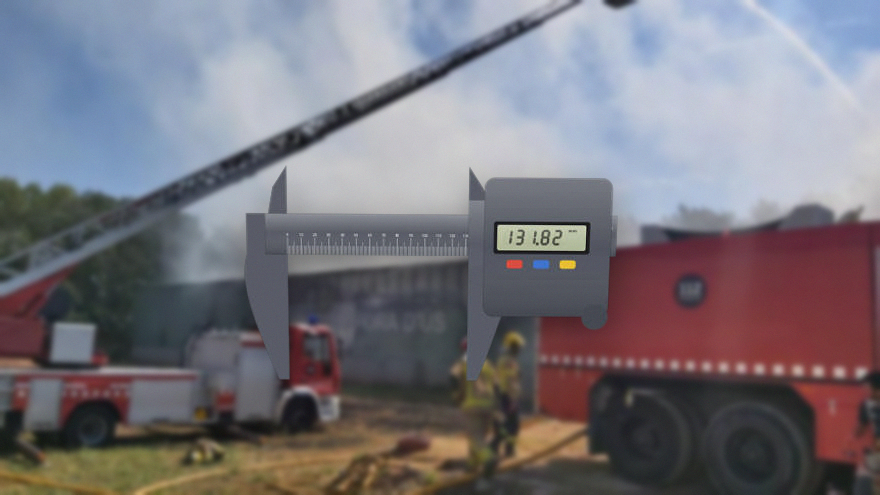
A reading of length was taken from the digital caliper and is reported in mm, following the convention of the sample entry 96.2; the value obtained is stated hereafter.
131.82
